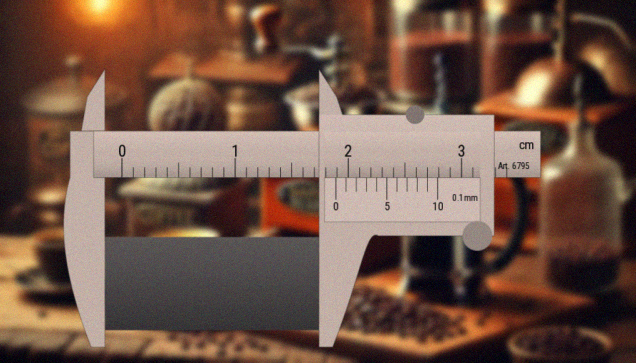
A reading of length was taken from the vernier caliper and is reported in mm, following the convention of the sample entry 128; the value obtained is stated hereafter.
18.9
